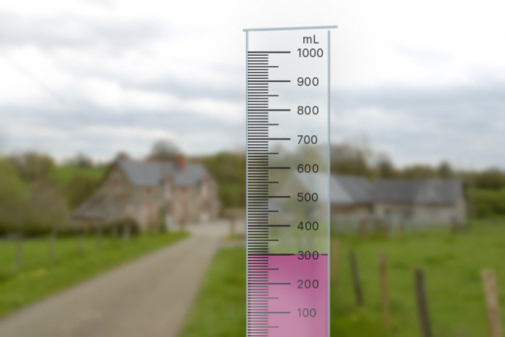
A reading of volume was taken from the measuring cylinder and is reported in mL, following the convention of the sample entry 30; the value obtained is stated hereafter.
300
